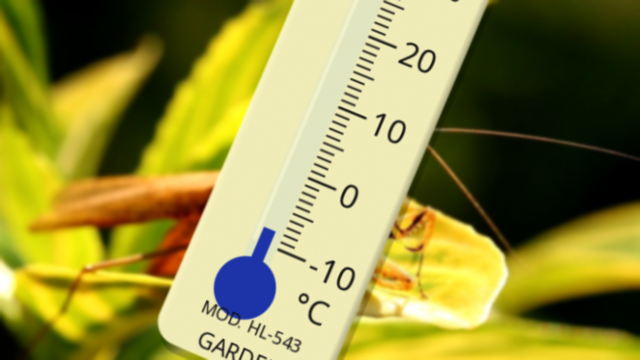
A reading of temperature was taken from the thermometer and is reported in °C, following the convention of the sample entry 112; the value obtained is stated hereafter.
-8
